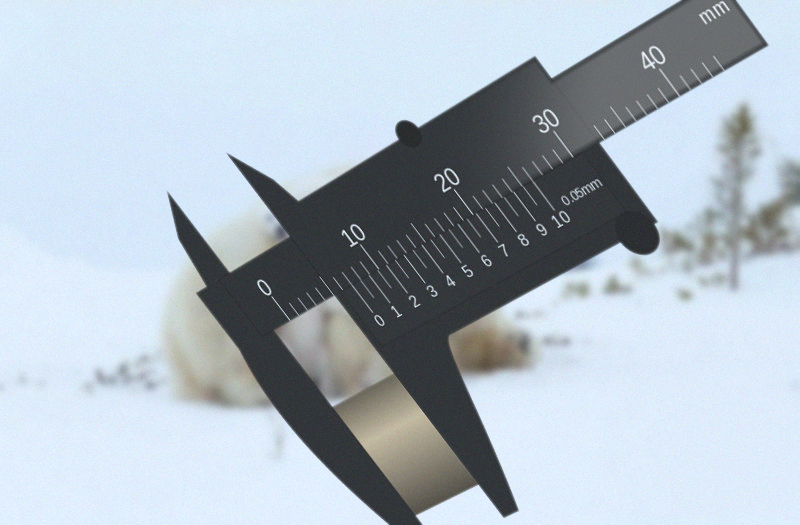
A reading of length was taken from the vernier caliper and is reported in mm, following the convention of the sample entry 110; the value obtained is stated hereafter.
7.0
